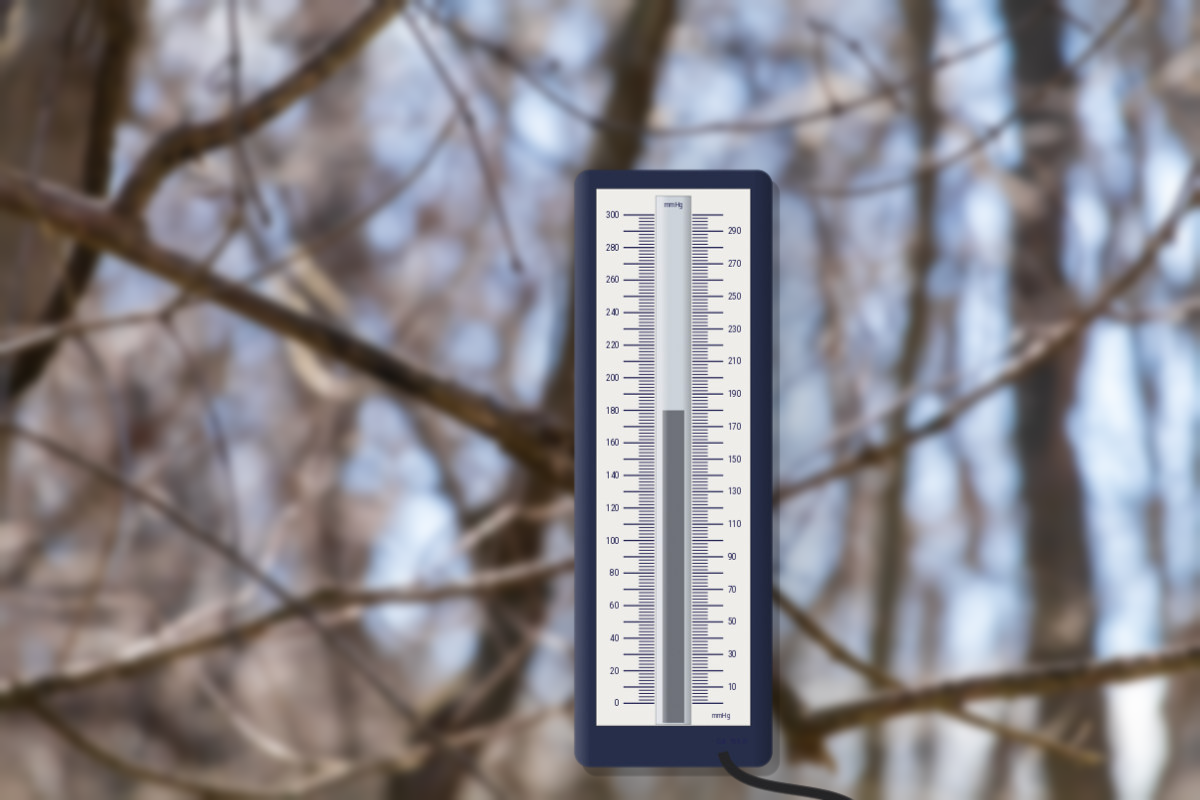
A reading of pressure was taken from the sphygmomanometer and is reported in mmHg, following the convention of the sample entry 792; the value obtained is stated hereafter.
180
